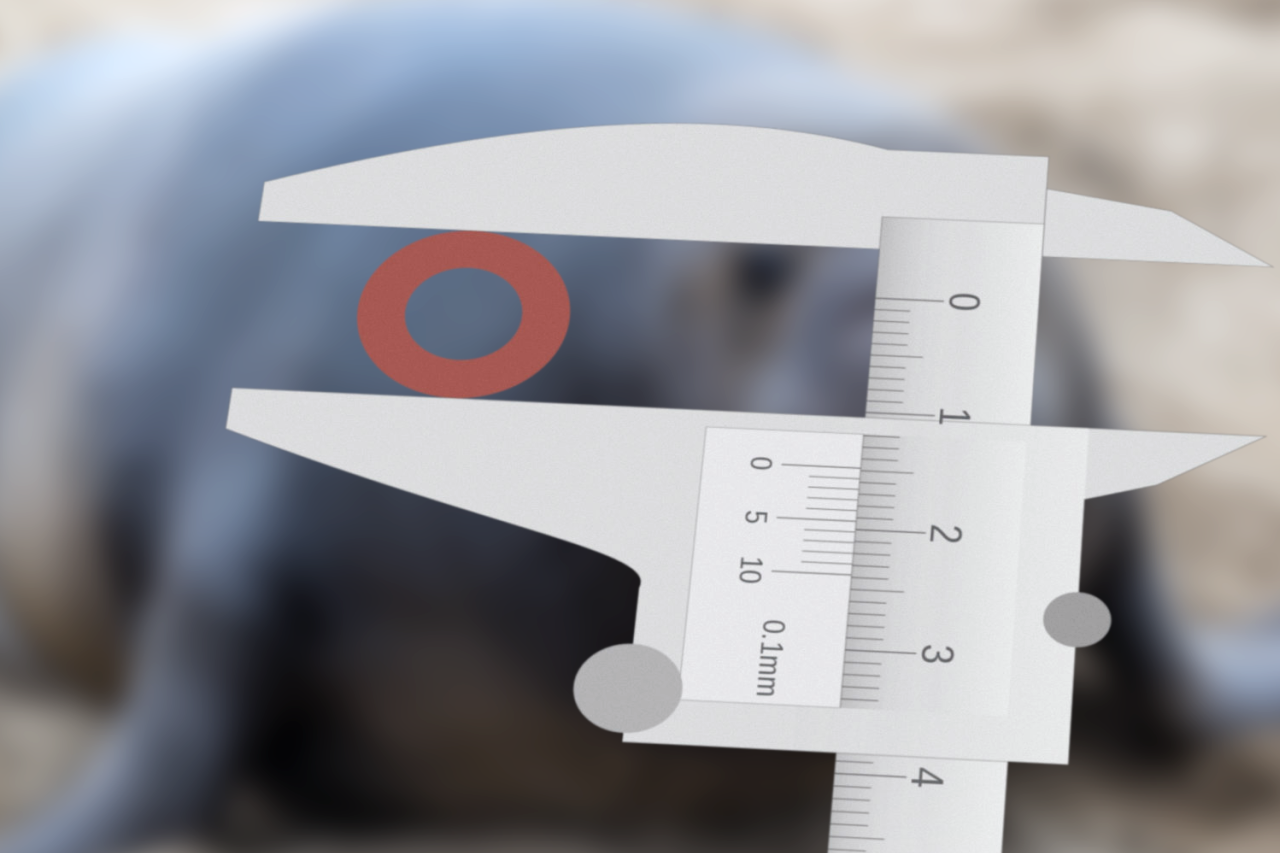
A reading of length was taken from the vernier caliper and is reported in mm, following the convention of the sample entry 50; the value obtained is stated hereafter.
14.8
